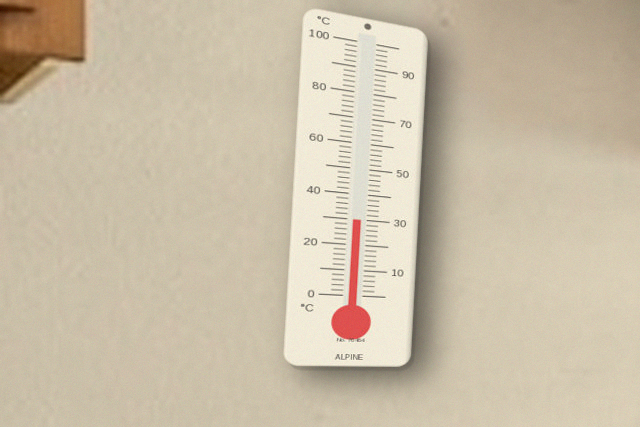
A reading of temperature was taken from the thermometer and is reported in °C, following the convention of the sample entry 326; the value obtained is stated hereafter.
30
